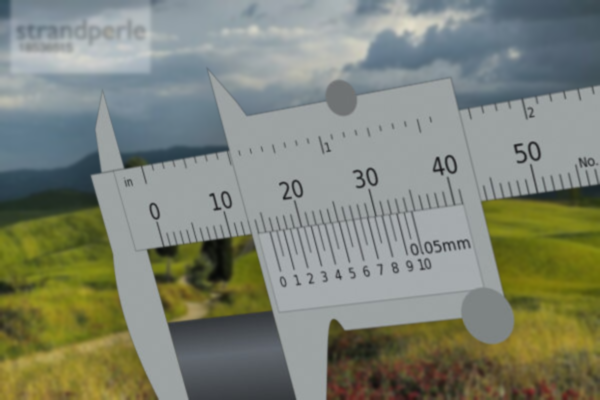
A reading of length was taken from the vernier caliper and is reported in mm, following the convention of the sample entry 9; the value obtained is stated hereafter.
15.6
